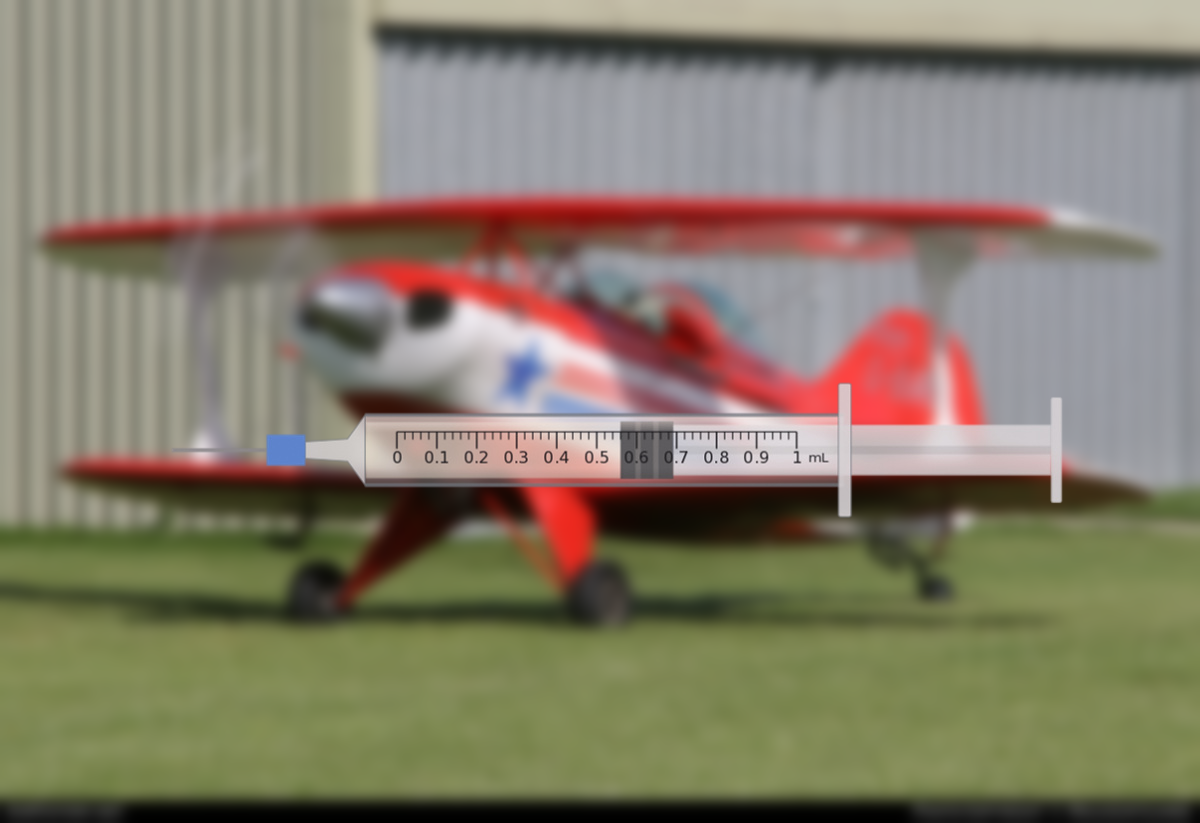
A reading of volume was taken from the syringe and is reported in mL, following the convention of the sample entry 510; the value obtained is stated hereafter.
0.56
